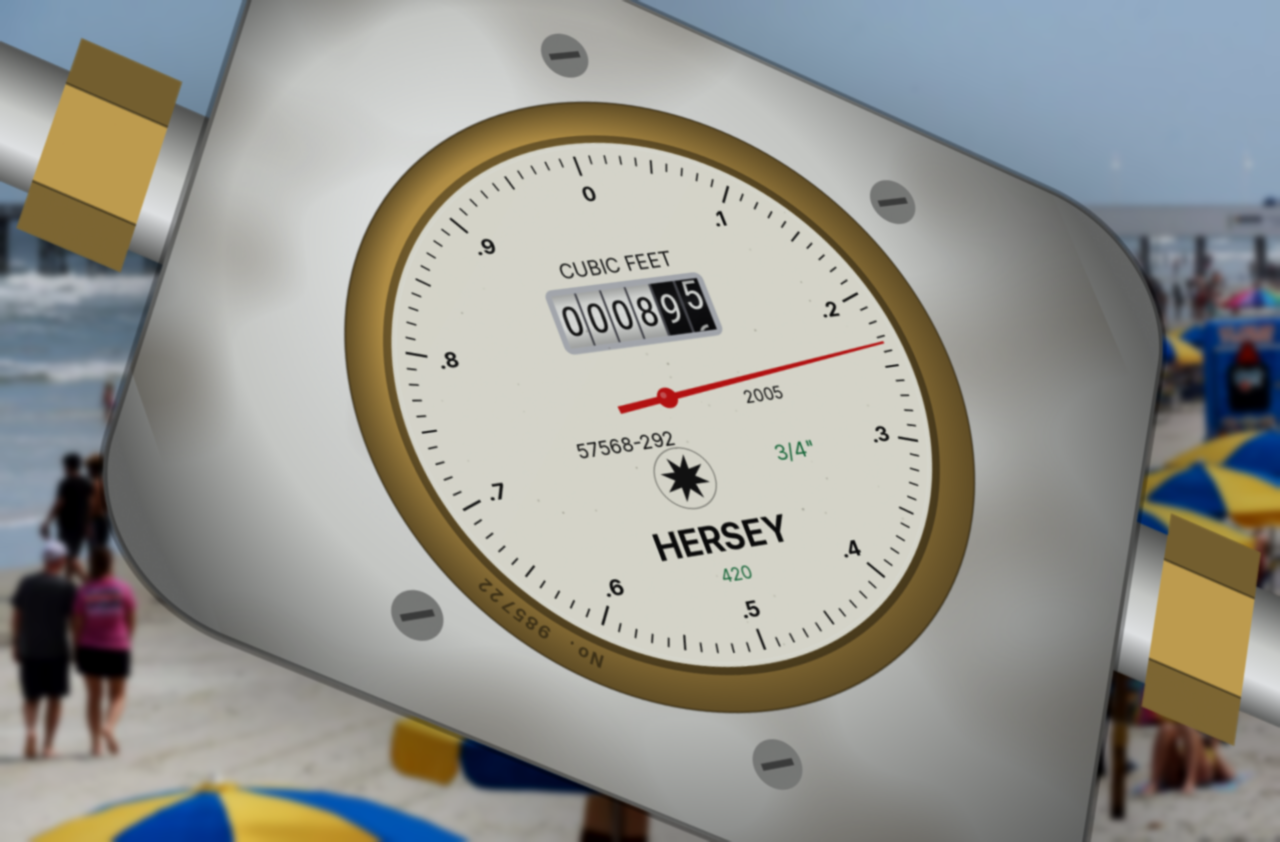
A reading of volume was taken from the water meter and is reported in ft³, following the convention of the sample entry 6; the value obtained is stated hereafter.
895.23
